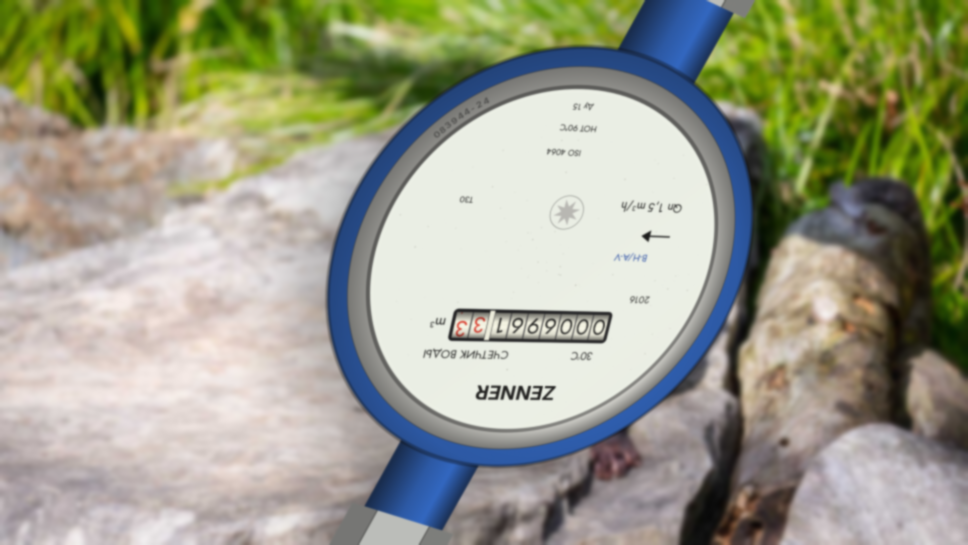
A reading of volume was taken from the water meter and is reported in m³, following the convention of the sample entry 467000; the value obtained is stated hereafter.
6961.33
